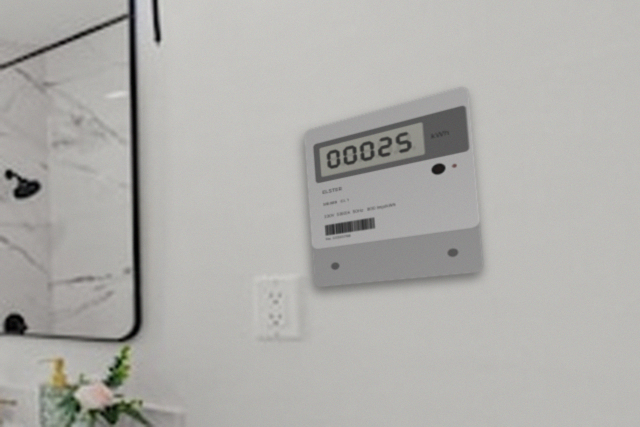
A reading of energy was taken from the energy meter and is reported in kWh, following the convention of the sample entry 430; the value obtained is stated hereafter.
25
